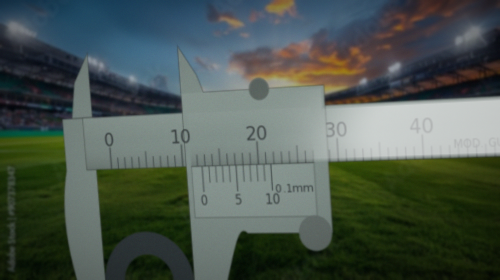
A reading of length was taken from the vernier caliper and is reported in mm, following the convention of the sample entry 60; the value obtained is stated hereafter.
12.6
